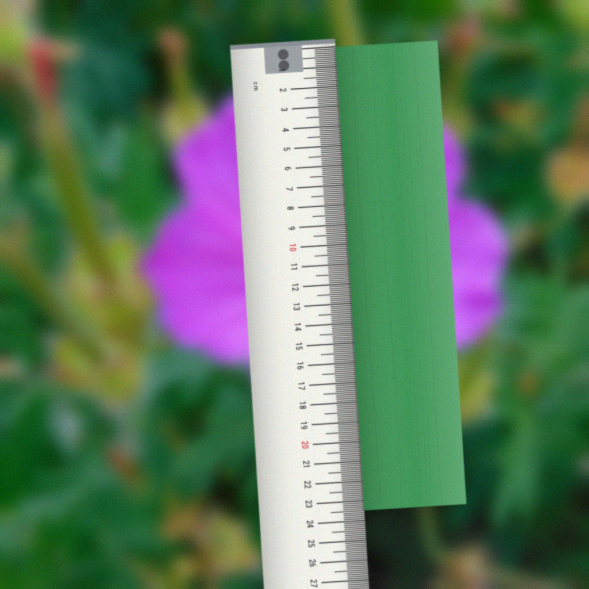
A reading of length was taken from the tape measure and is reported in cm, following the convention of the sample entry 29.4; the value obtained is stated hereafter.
23.5
